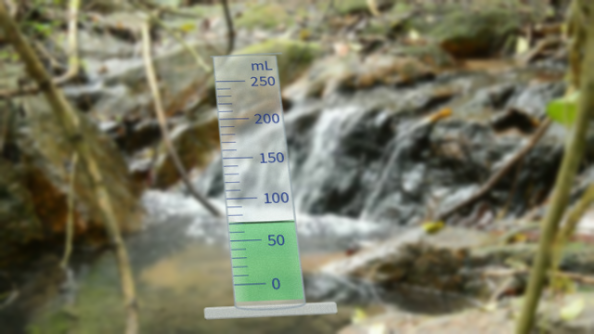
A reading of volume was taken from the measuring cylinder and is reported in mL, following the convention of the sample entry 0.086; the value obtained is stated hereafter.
70
